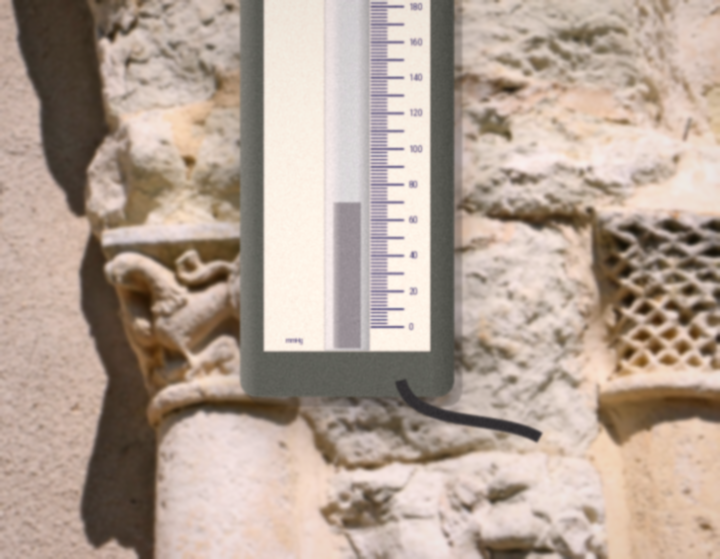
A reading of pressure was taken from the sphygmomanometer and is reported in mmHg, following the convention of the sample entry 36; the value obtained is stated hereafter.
70
